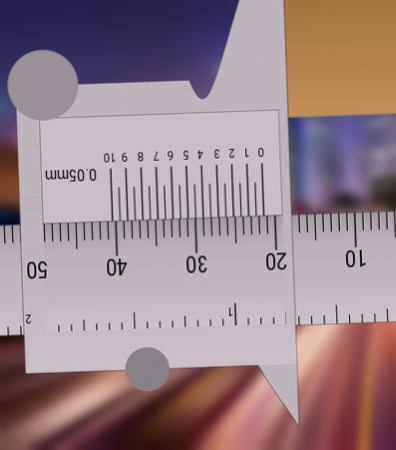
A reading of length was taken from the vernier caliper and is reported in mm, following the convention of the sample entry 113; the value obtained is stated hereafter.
21.4
